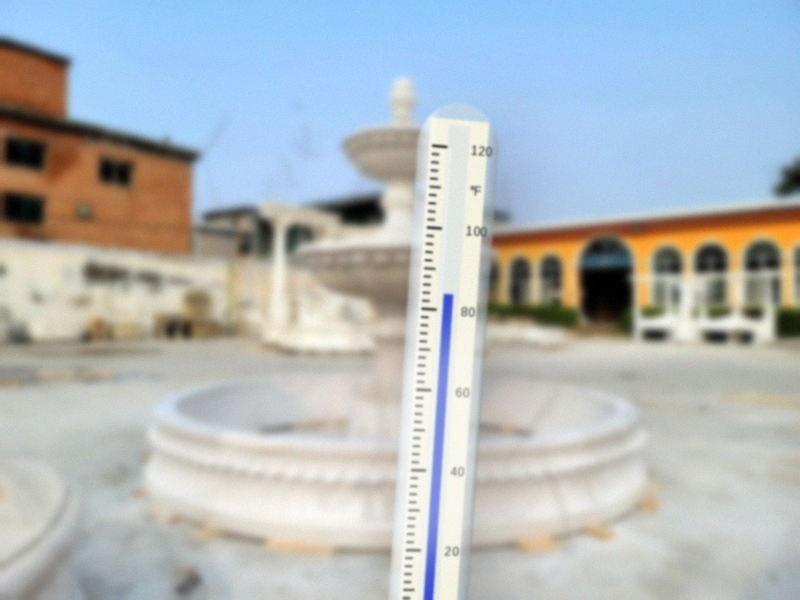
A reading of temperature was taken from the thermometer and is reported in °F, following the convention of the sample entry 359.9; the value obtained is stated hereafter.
84
